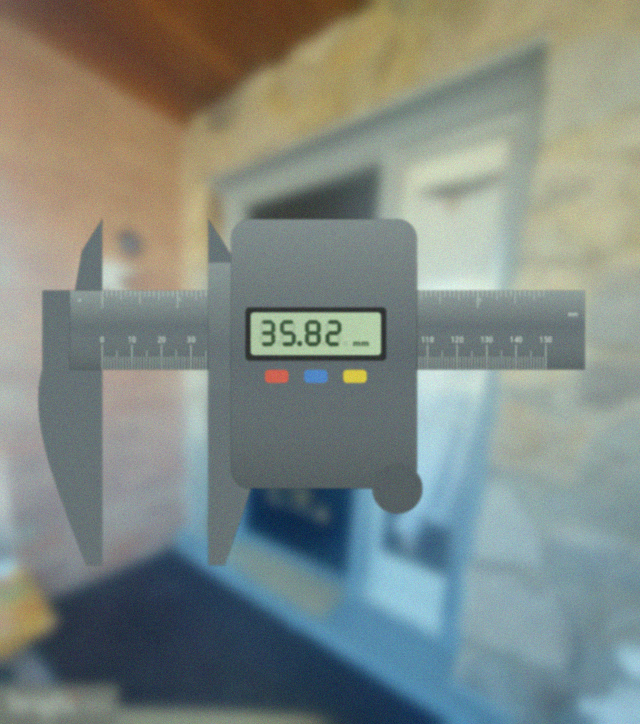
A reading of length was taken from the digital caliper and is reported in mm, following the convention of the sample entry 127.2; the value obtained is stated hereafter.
35.82
